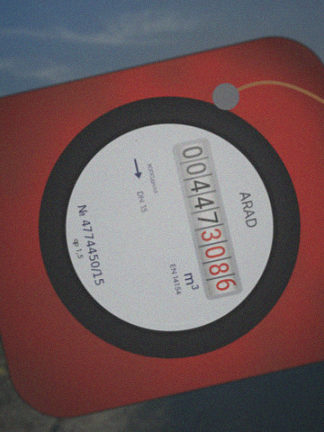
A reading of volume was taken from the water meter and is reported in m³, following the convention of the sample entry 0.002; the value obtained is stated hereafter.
447.3086
